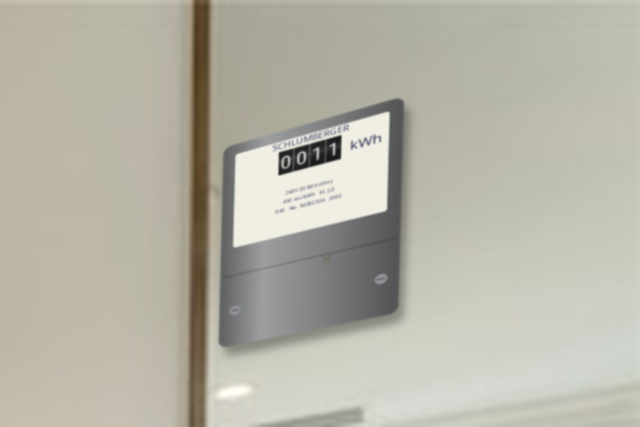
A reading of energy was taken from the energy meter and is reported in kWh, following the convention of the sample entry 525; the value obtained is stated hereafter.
11
